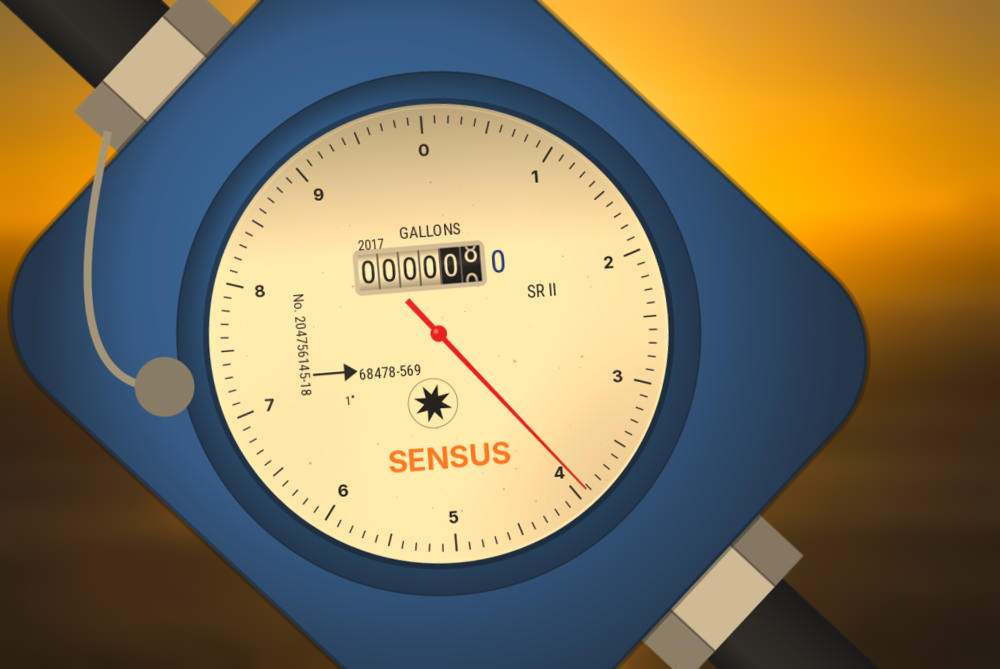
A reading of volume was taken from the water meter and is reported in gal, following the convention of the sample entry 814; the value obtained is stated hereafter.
83.9
